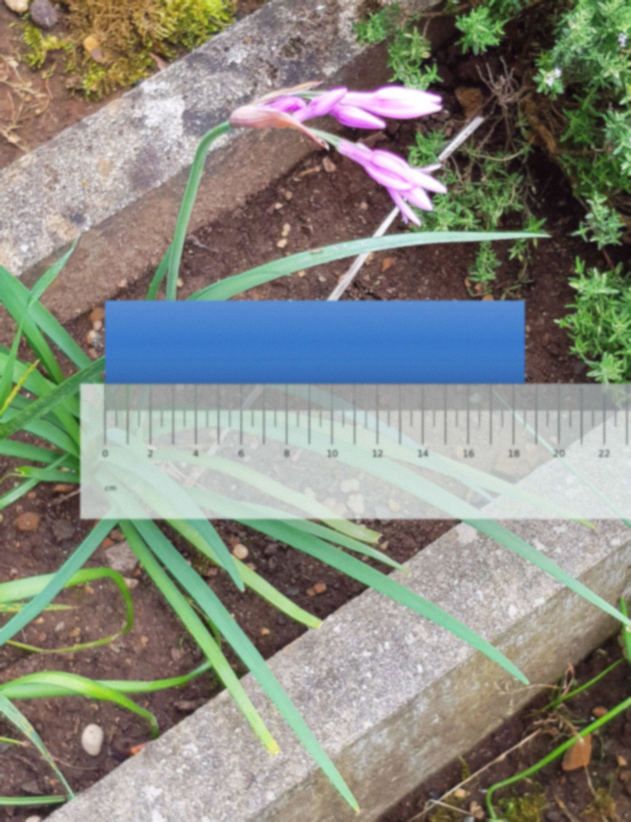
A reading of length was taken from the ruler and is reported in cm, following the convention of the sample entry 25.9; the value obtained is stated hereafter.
18.5
